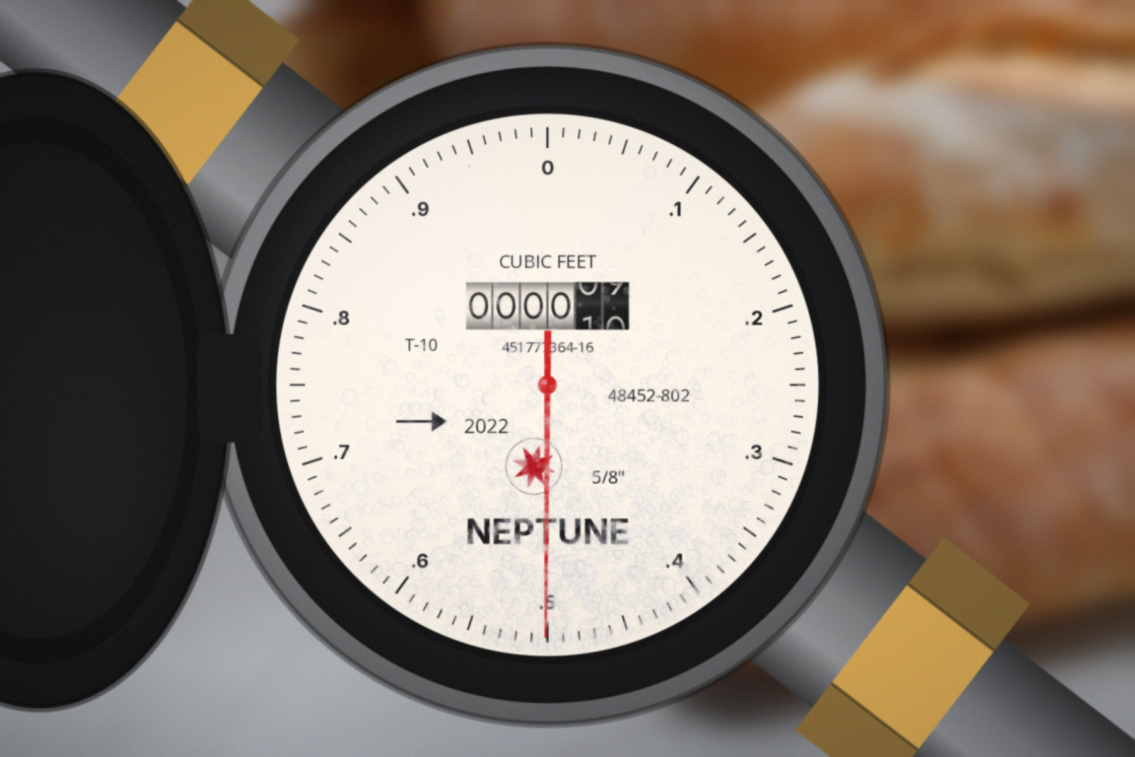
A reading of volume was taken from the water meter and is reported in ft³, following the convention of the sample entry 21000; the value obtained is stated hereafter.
9.50
